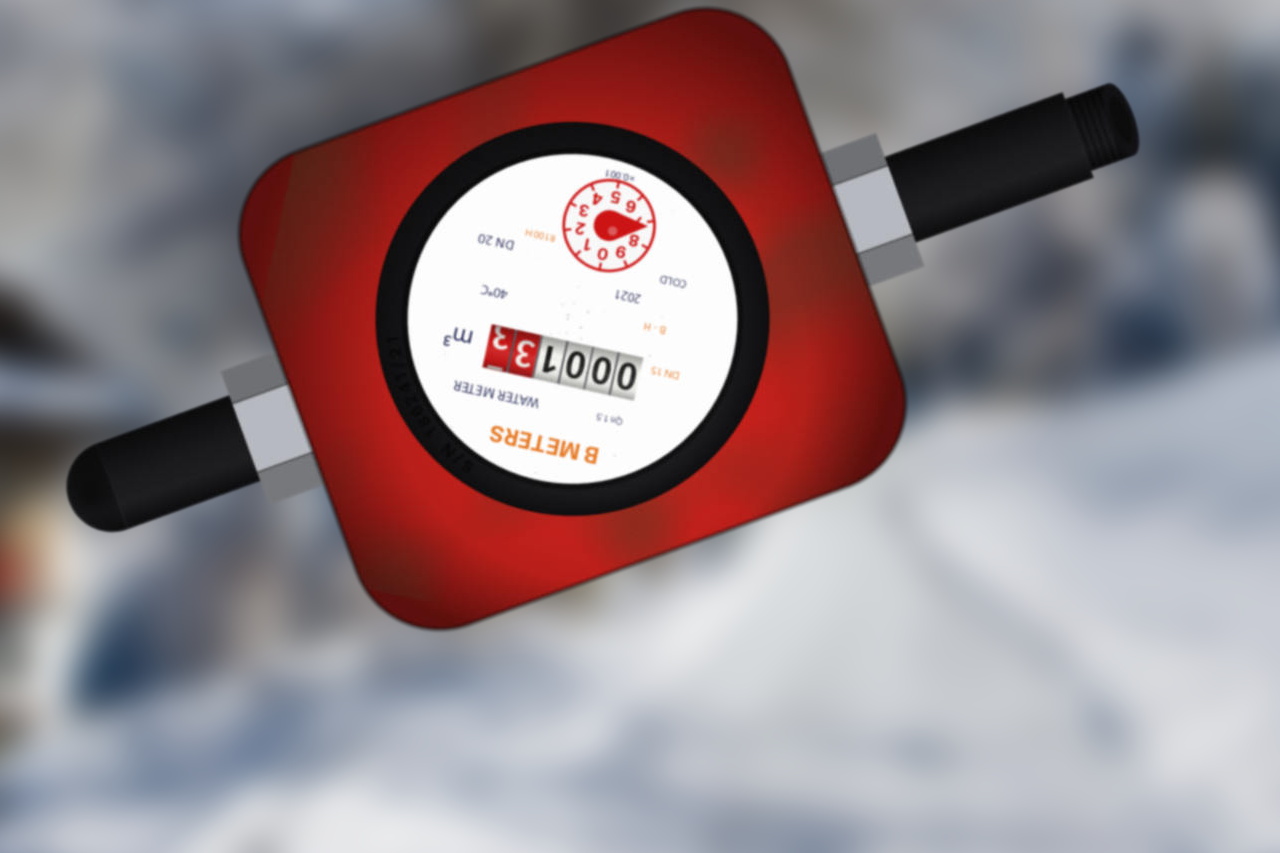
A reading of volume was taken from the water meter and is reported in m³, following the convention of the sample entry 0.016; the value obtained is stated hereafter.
1.327
